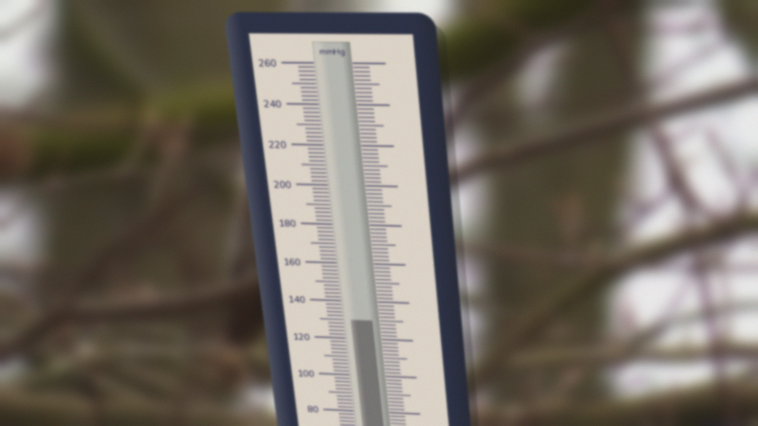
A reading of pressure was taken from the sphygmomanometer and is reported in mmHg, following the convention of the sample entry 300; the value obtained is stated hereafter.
130
